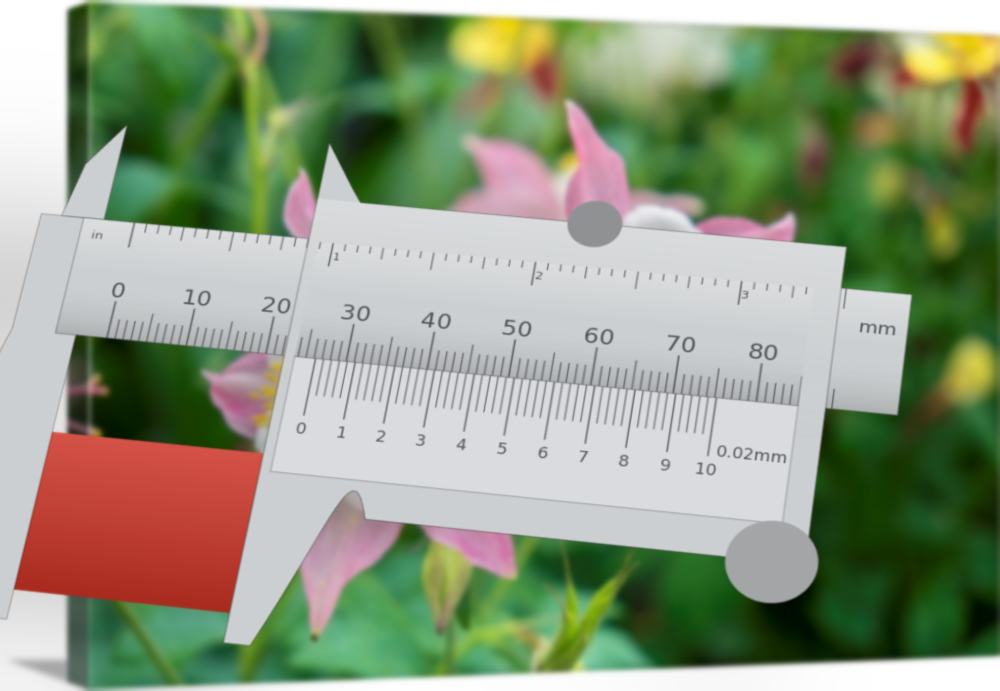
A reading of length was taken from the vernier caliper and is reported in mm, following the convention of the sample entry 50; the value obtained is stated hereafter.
26.2
